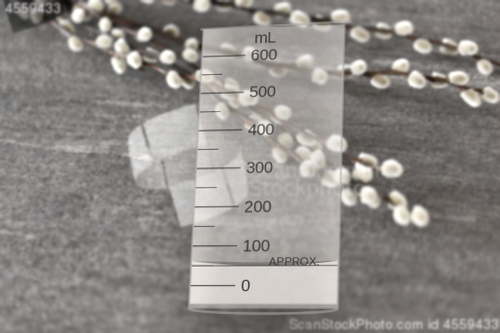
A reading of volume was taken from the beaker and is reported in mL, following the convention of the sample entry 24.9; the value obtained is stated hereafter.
50
